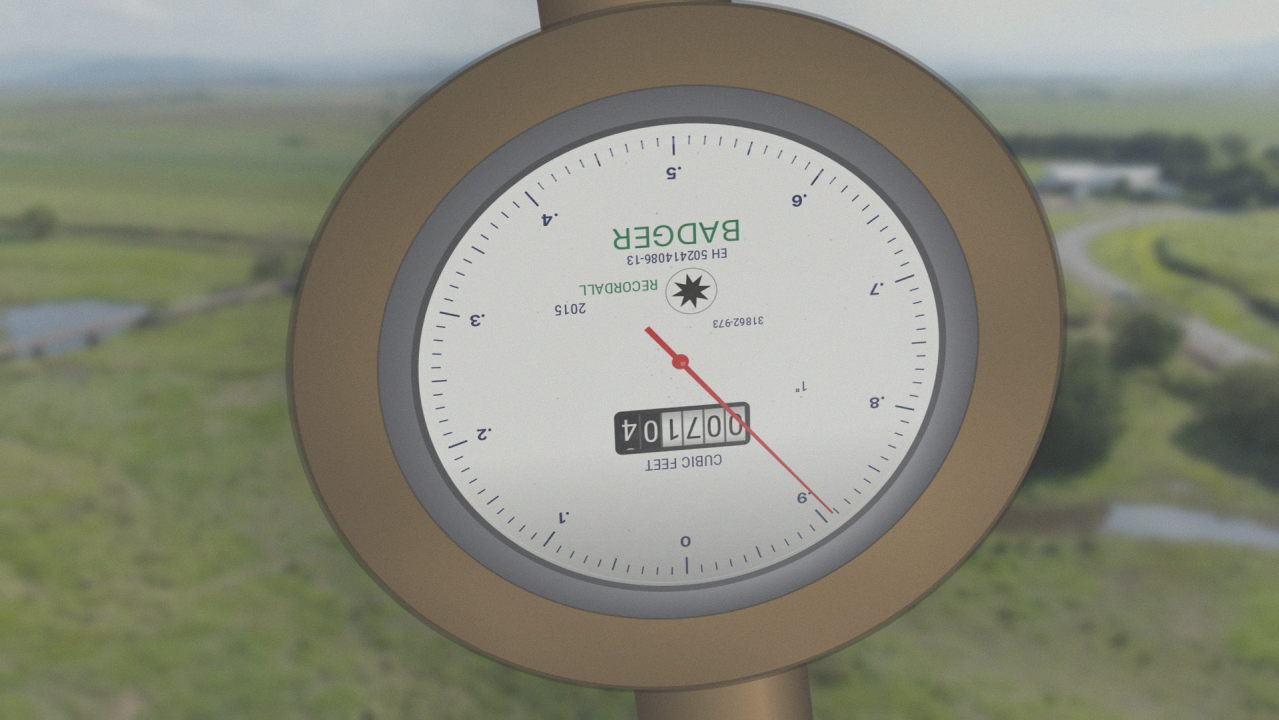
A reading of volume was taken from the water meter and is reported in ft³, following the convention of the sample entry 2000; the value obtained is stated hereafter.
7103.89
